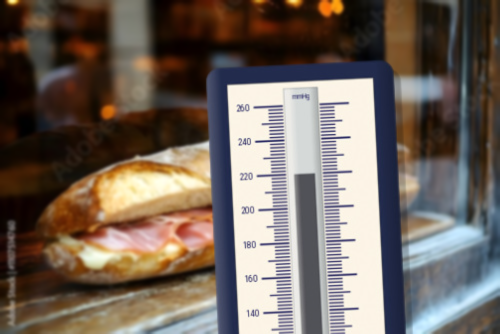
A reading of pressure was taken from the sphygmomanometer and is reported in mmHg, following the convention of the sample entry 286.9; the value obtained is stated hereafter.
220
